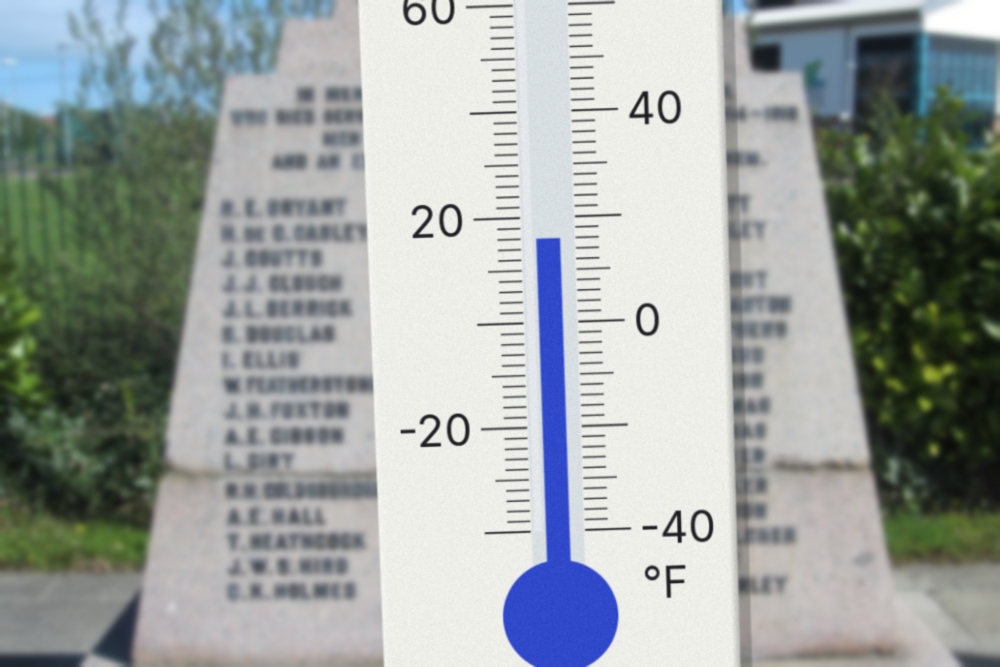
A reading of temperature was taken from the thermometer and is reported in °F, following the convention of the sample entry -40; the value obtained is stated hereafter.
16
